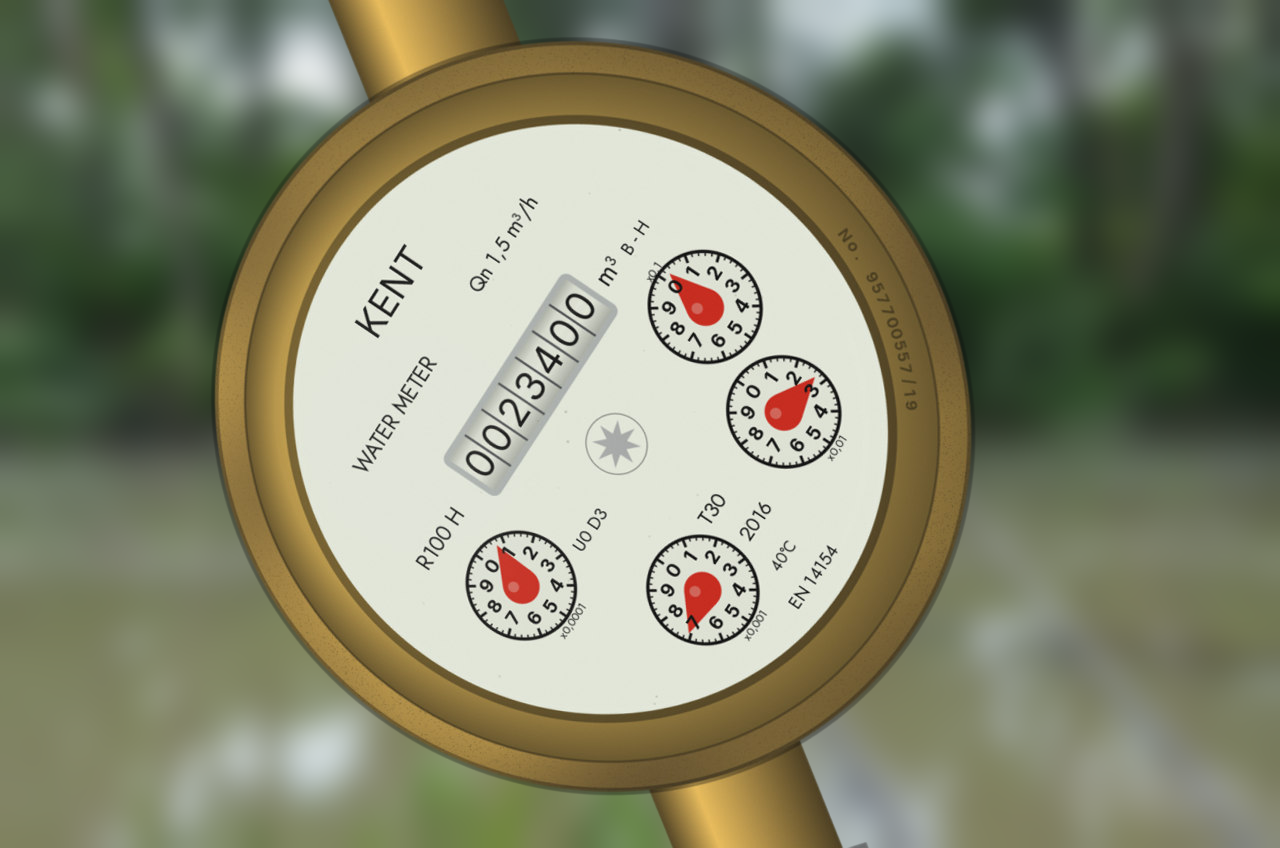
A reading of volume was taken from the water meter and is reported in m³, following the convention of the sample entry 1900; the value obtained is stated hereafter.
23400.0270
